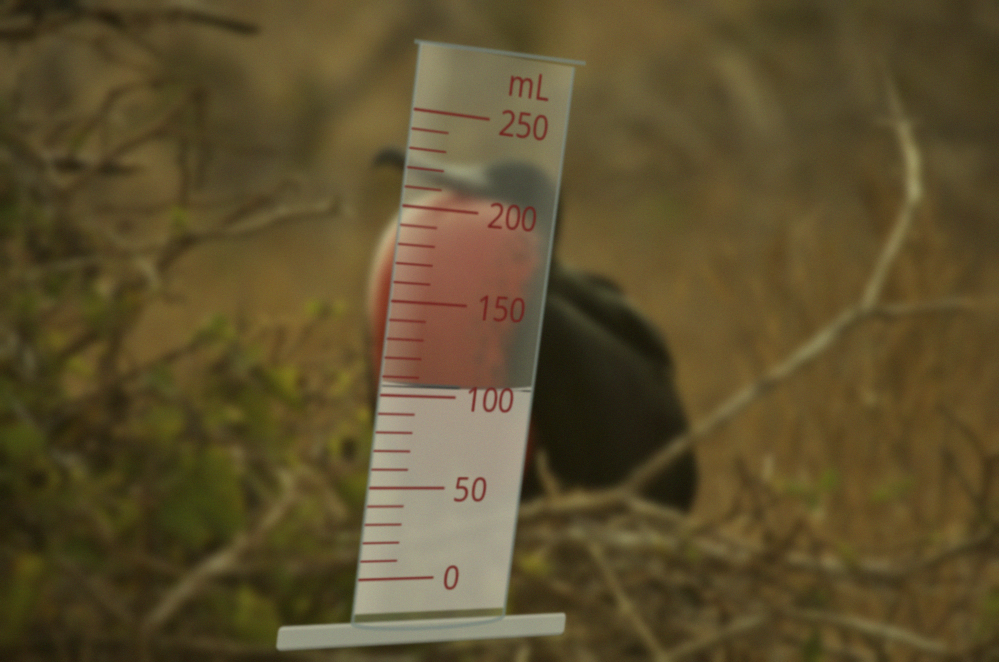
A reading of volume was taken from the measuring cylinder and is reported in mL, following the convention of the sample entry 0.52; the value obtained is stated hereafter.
105
